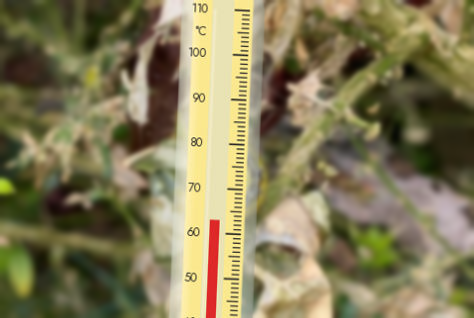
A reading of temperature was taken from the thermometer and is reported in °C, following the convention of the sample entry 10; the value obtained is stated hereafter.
63
